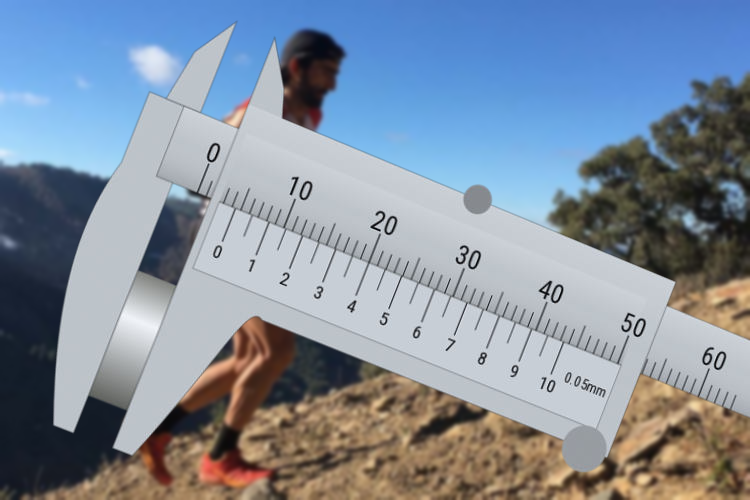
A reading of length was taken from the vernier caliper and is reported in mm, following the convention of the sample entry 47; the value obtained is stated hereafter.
4.4
